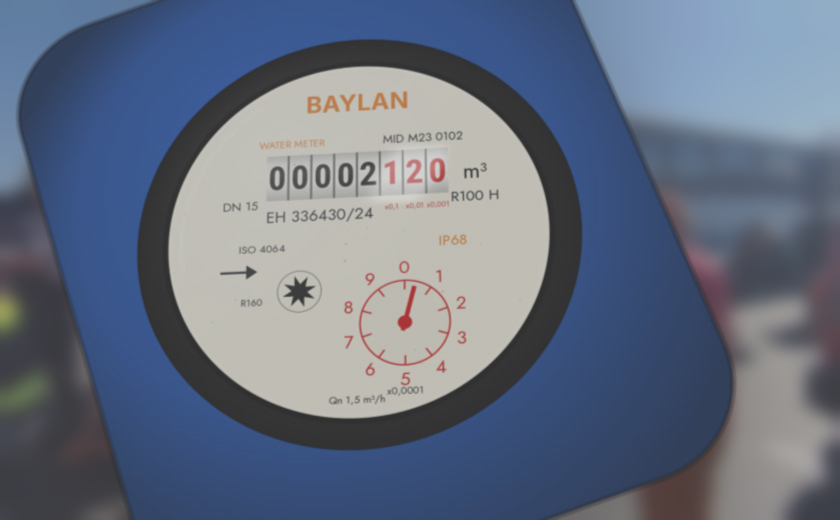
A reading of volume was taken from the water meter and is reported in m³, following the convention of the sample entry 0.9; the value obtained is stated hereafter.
2.1200
